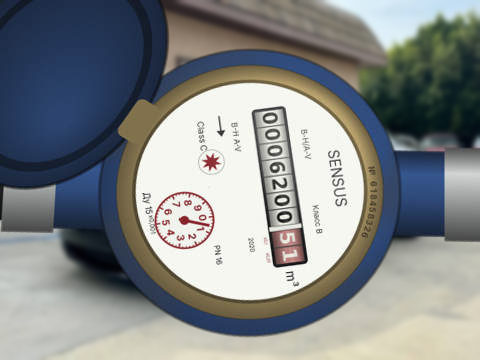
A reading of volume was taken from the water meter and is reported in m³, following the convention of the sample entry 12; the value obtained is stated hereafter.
6200.510
